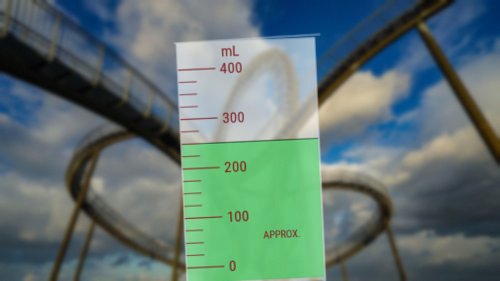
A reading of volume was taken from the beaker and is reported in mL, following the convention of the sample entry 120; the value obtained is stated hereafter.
250
